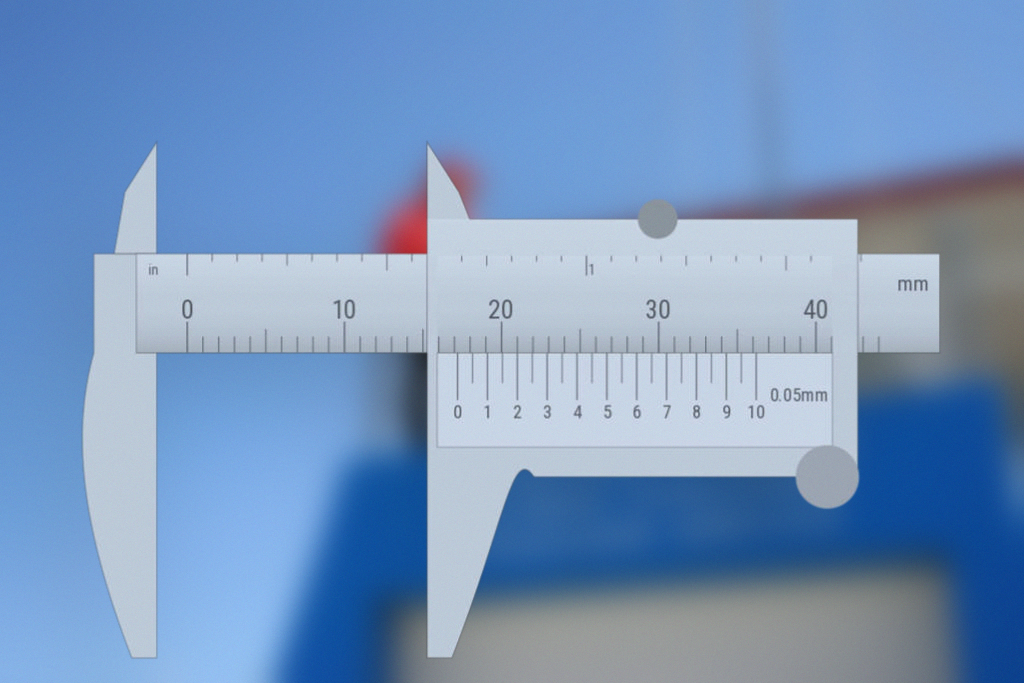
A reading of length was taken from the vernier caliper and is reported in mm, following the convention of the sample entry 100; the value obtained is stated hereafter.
17.2
